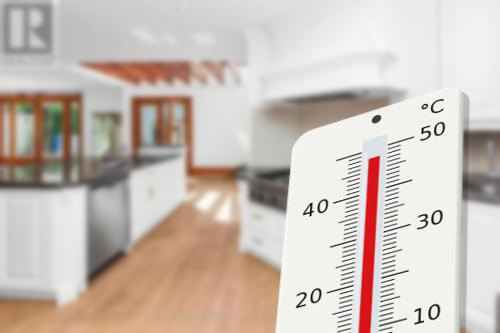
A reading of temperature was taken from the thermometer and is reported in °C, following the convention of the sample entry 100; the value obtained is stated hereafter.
48
